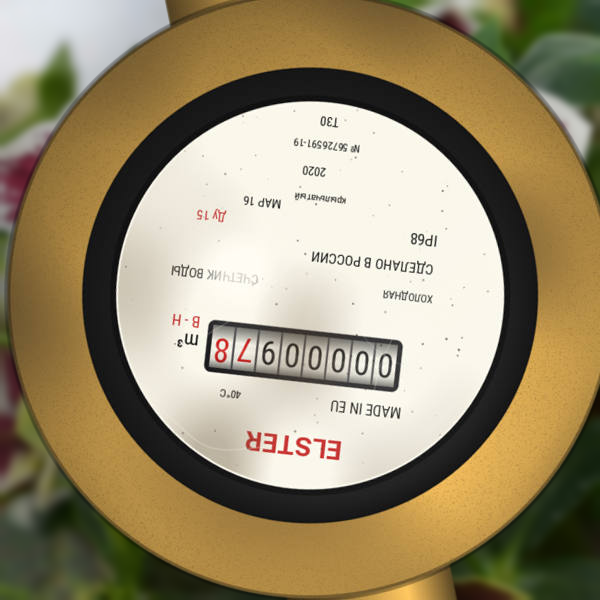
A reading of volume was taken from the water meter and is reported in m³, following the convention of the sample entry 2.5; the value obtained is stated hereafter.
9.78
